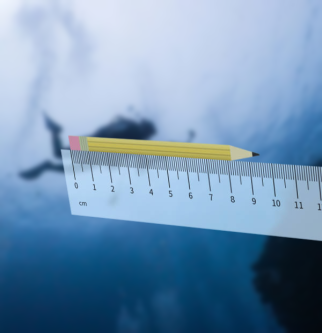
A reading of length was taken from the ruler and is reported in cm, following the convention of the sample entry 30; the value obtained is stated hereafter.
9.5
